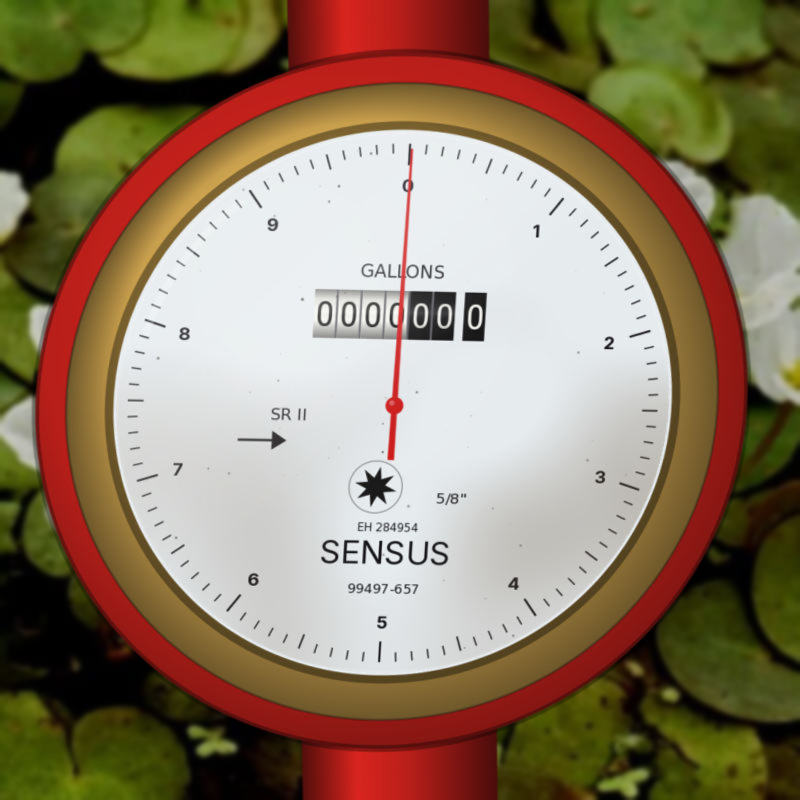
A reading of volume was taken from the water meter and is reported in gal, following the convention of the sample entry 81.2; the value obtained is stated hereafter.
0.0
